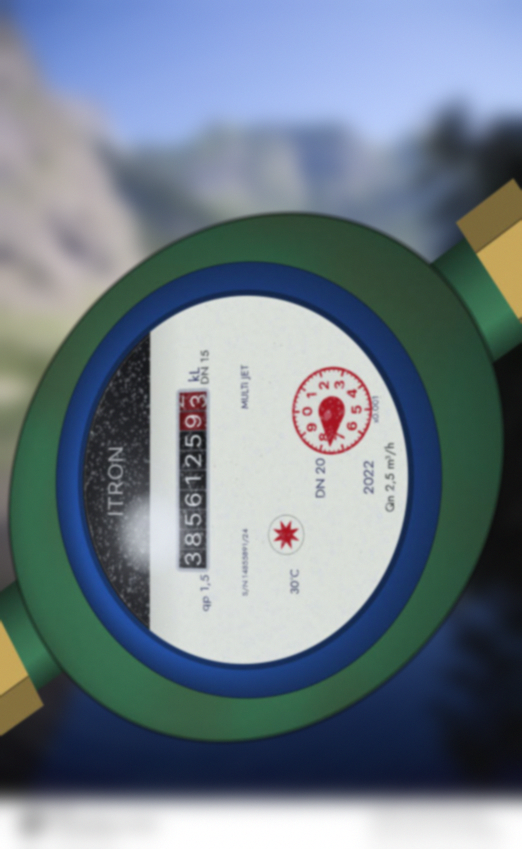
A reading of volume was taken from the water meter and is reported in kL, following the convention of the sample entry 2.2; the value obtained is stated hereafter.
3856125.927
